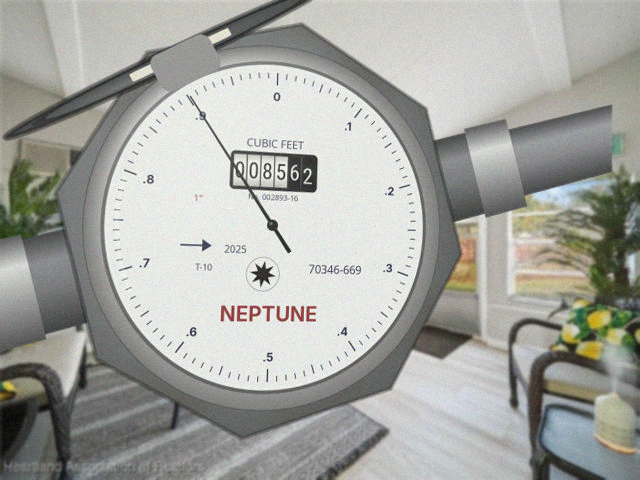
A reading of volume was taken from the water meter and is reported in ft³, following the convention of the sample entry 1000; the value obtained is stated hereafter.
8561.90
